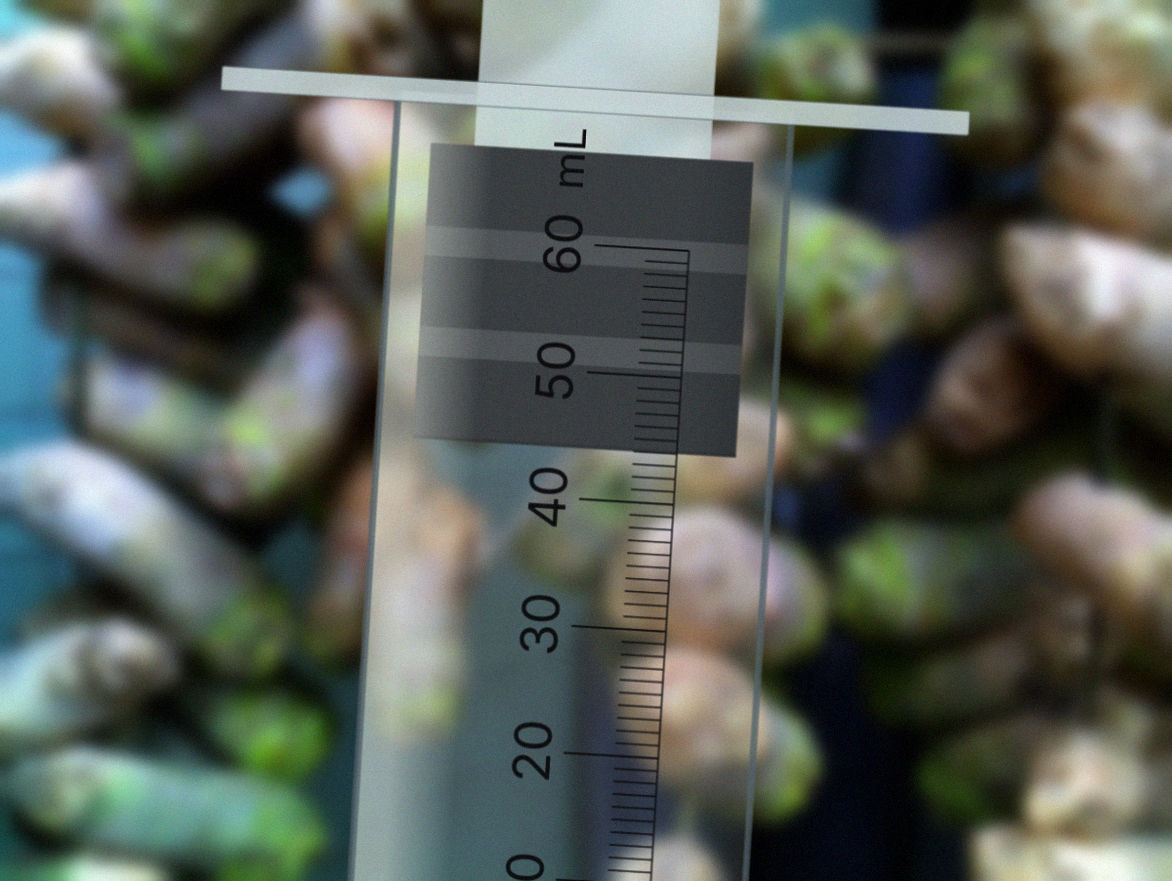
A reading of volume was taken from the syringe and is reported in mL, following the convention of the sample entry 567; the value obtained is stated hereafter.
44
